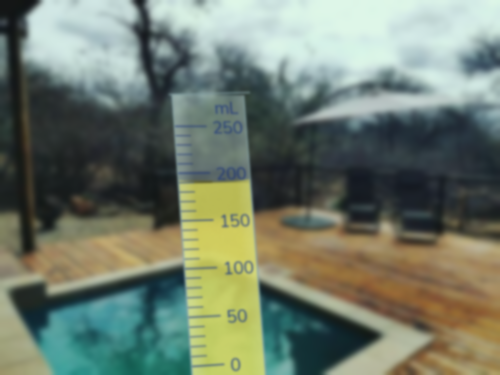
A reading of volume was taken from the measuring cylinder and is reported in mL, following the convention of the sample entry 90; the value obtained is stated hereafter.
190
